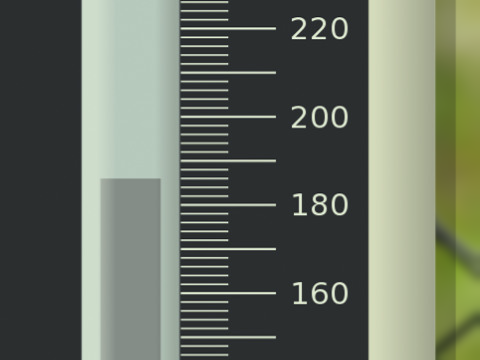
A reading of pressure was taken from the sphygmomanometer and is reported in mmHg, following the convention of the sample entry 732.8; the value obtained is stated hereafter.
186
